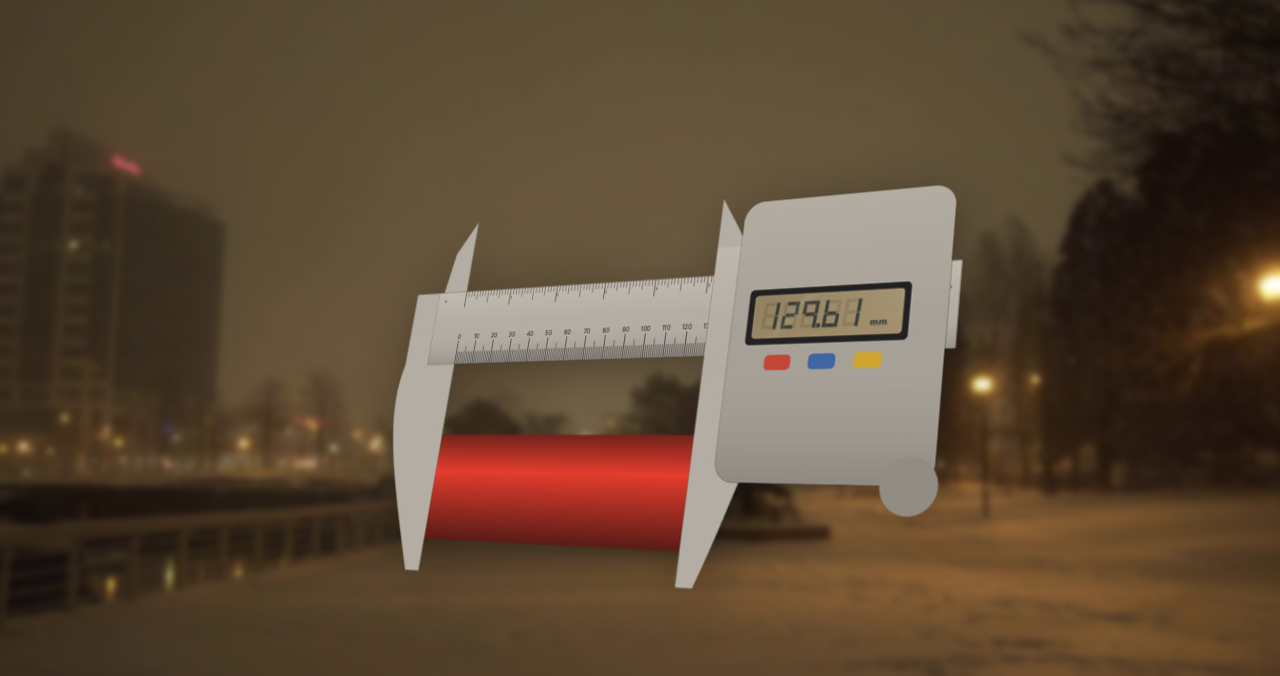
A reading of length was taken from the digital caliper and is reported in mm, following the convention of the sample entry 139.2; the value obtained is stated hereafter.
129.61
